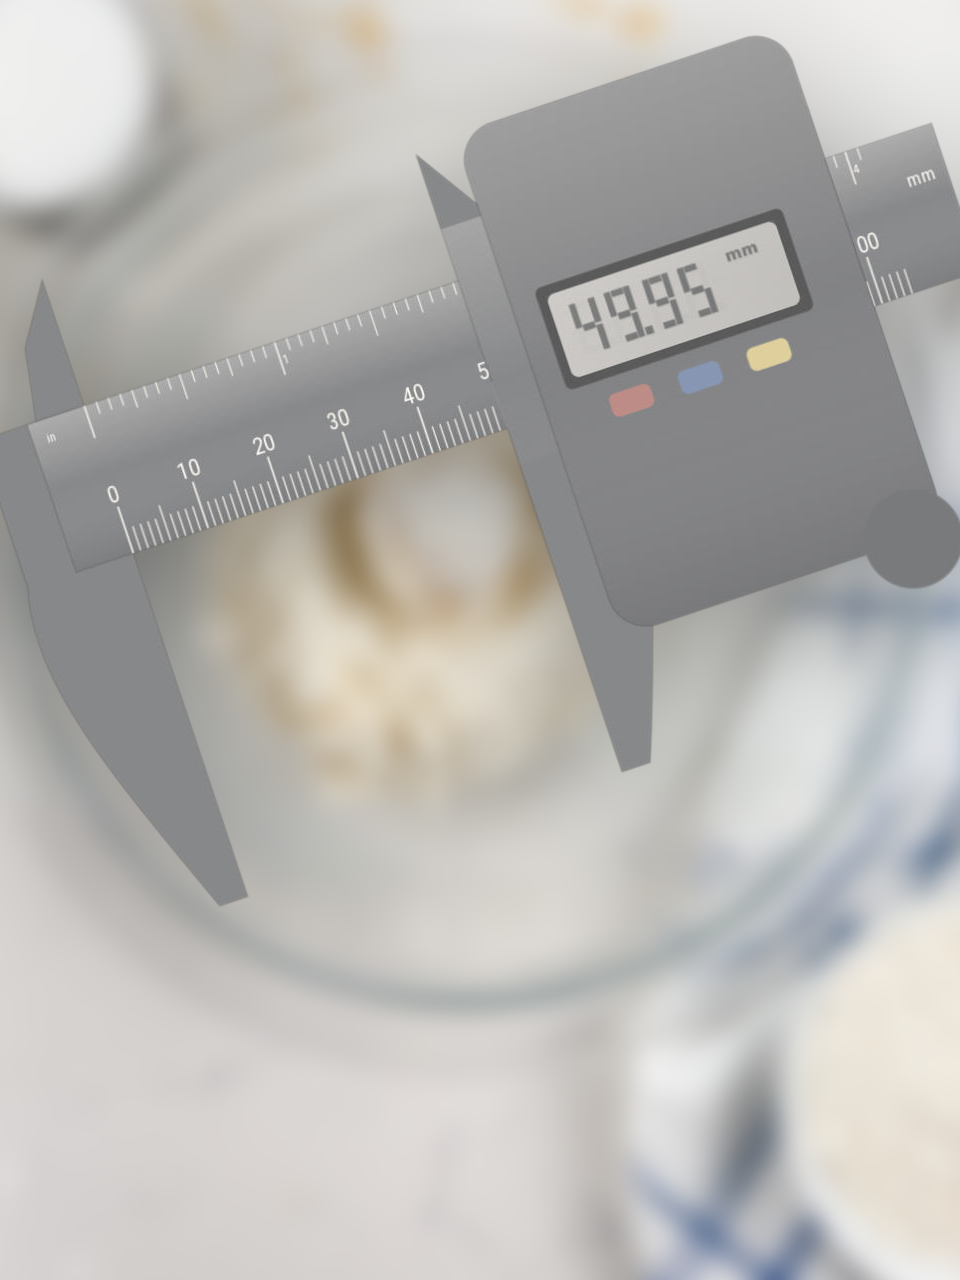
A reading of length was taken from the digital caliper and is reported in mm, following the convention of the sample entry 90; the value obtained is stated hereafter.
49.95
